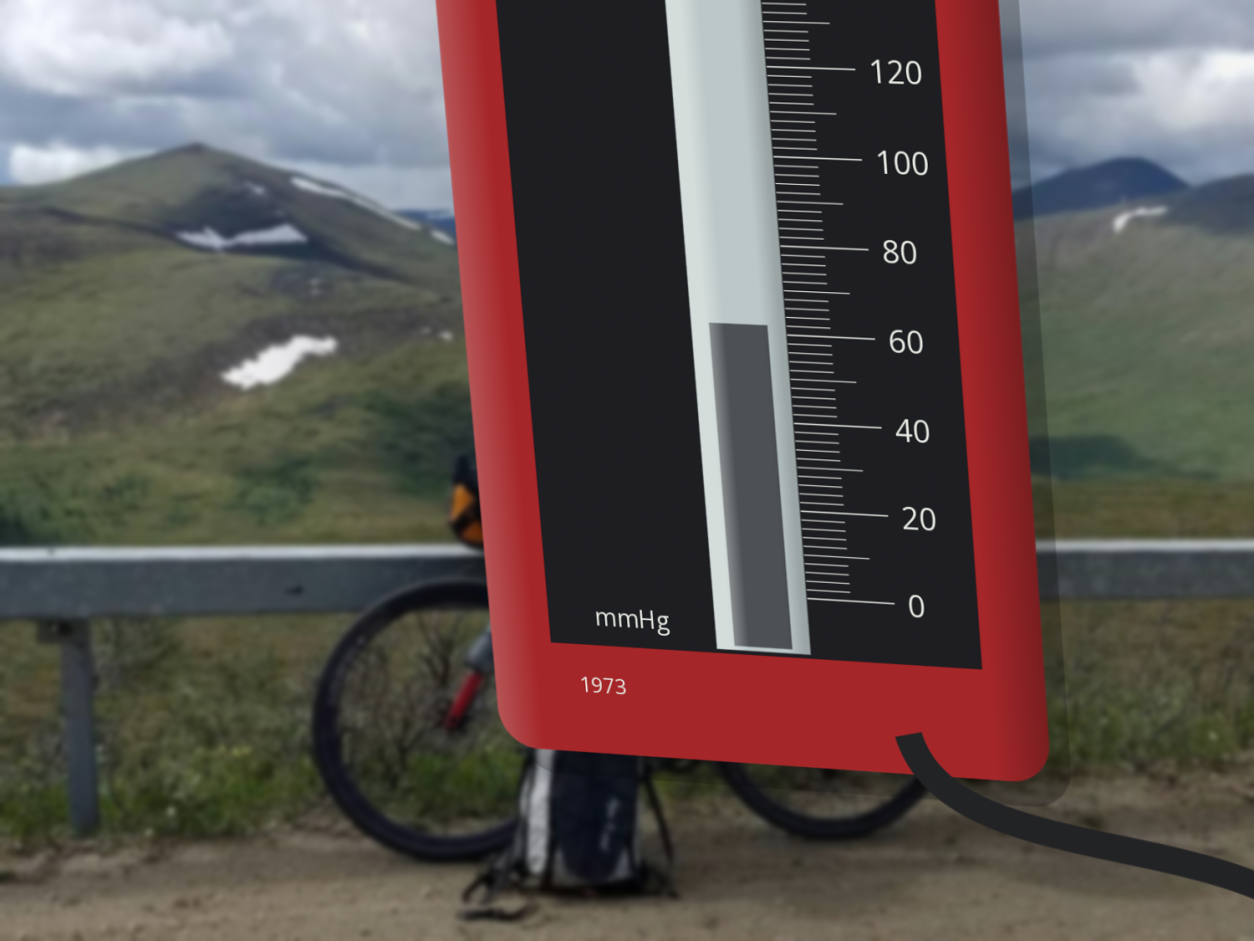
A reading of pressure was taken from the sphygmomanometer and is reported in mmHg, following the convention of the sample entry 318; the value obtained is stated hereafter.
62
